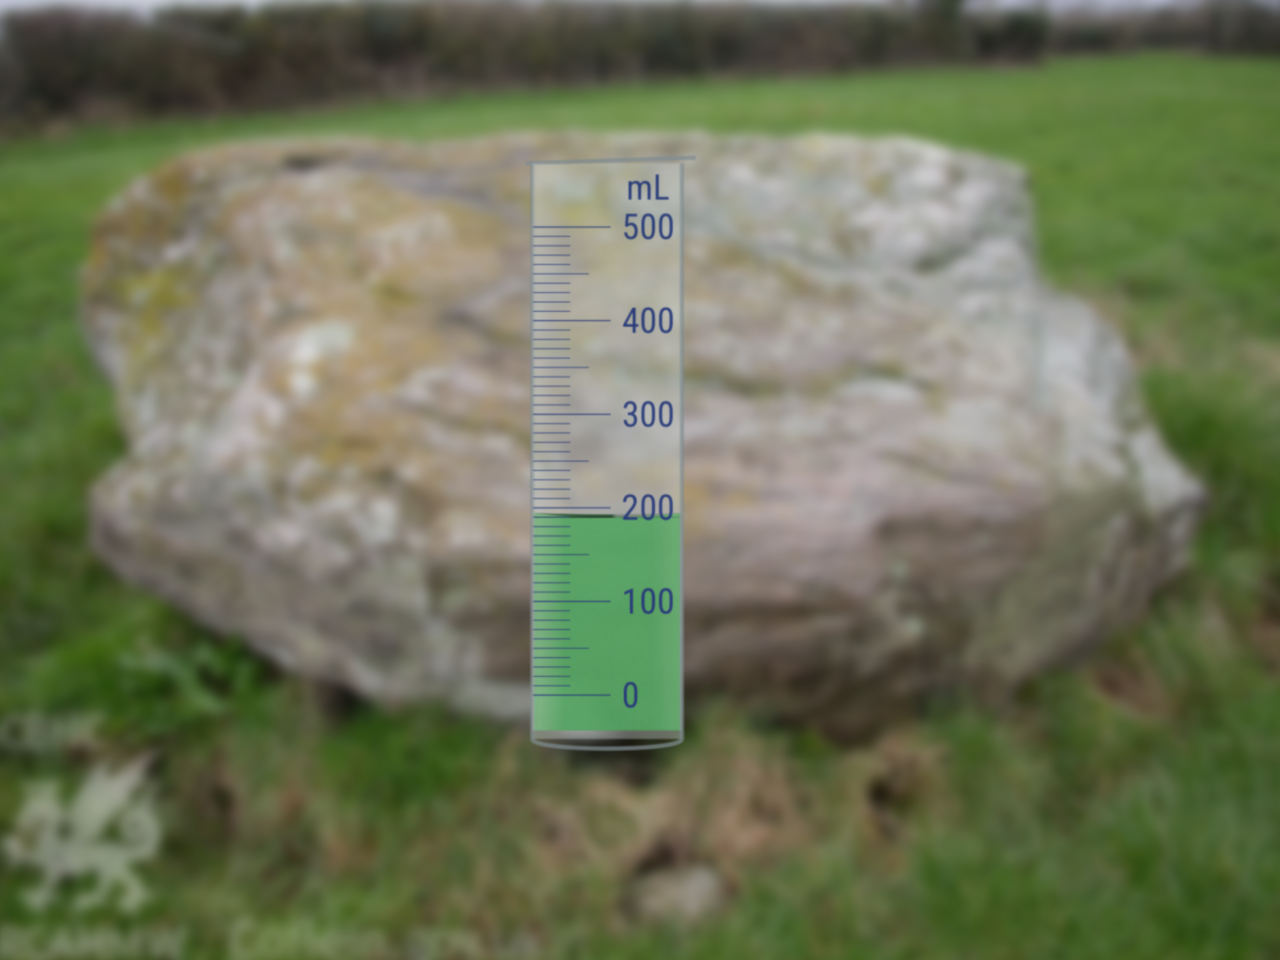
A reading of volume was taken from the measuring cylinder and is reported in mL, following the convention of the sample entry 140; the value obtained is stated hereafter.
190
